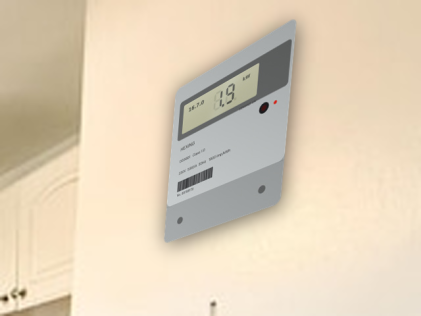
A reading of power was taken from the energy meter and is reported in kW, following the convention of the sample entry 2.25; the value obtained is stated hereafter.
1.9
